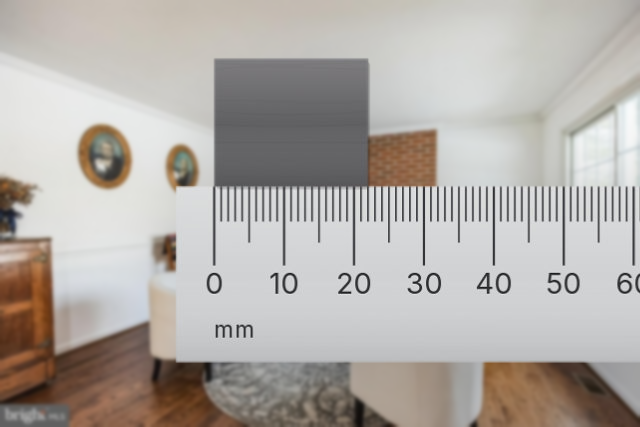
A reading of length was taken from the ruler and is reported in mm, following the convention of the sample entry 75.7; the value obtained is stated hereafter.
22
